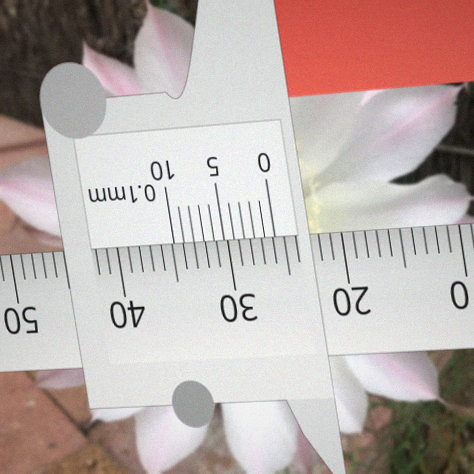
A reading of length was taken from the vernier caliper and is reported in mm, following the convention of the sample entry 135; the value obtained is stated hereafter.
25.8
